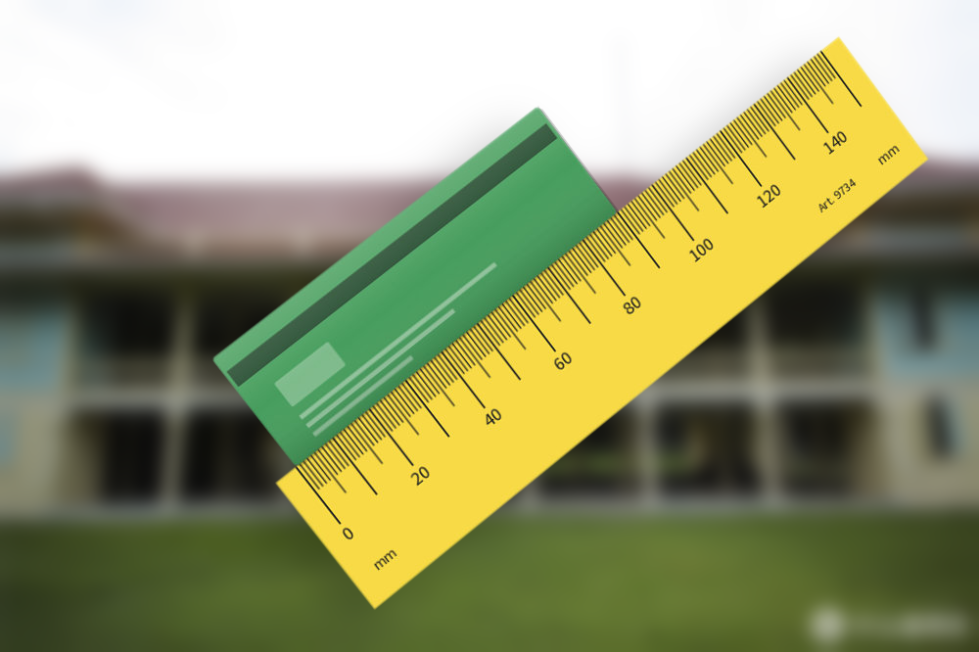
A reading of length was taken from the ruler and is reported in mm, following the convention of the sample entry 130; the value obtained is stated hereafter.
90
